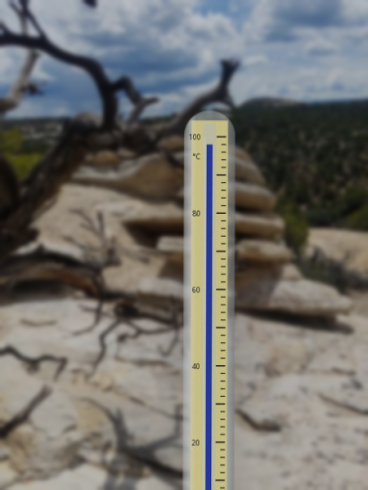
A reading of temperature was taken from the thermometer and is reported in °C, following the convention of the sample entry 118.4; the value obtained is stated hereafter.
98
